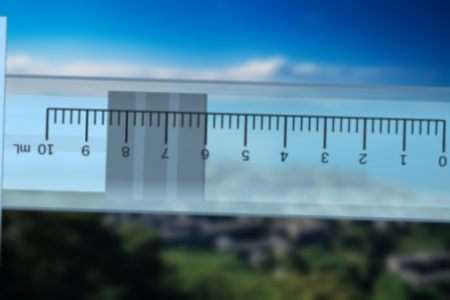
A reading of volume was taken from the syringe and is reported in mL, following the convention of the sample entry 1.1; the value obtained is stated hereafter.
6
